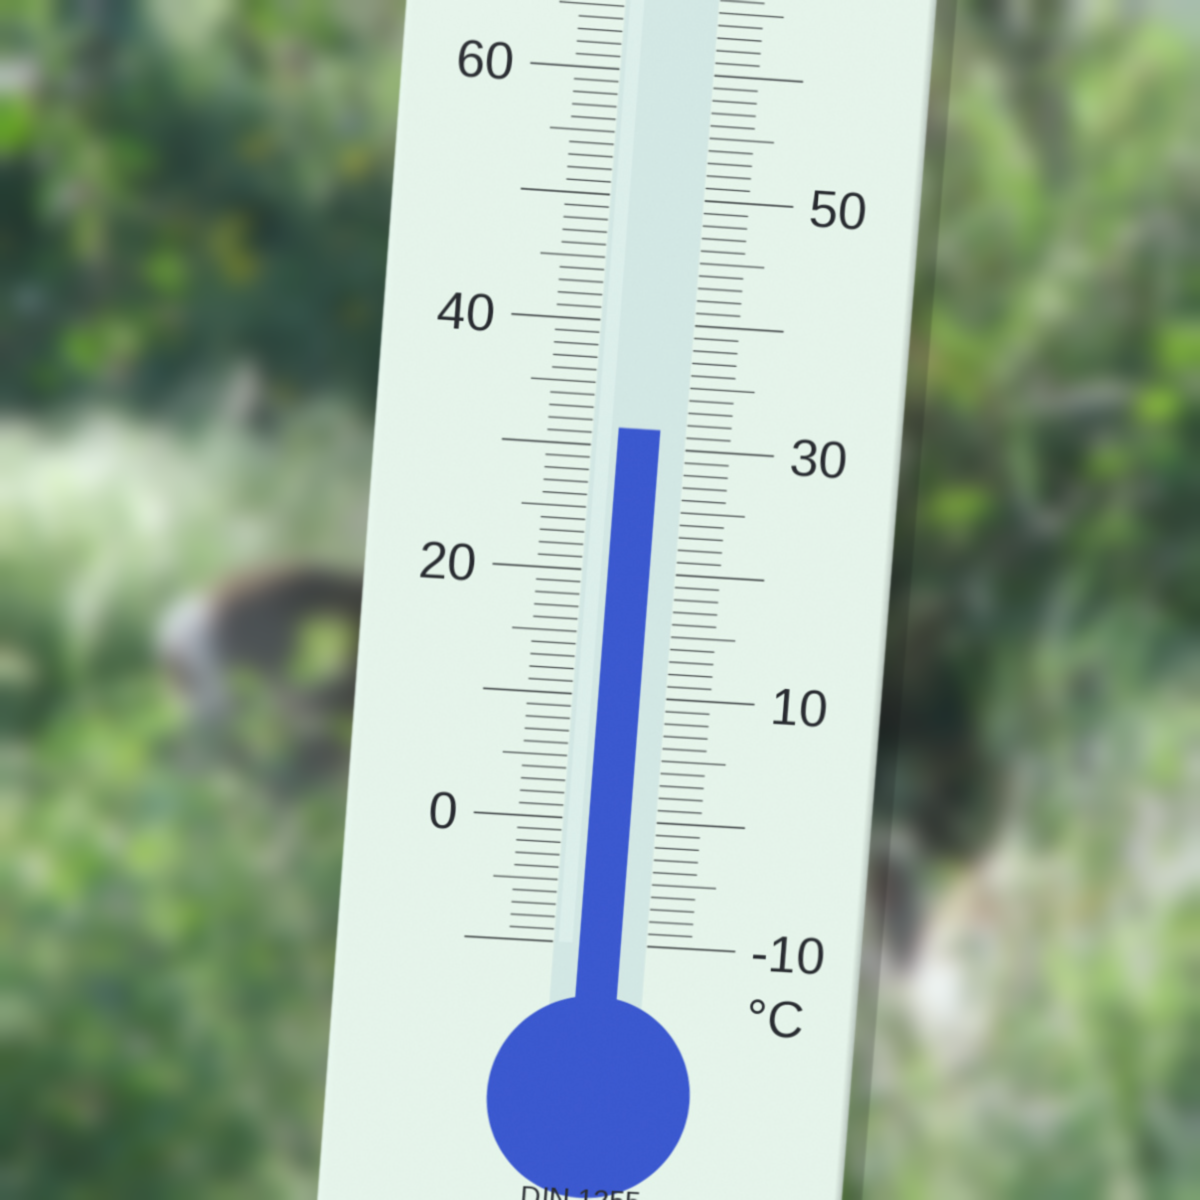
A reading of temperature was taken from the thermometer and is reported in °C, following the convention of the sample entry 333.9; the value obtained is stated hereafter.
31.5
